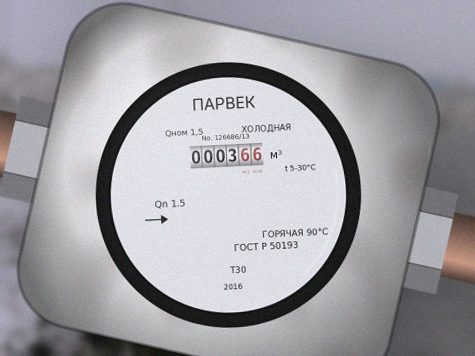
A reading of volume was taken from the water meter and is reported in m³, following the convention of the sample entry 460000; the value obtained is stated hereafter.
3.66
